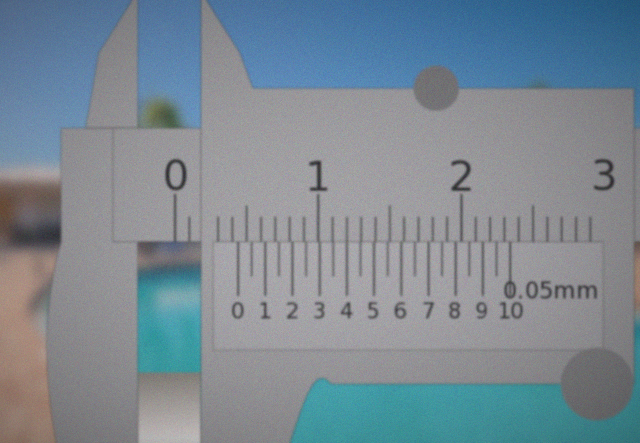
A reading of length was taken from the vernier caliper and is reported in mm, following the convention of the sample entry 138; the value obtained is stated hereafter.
4.4
